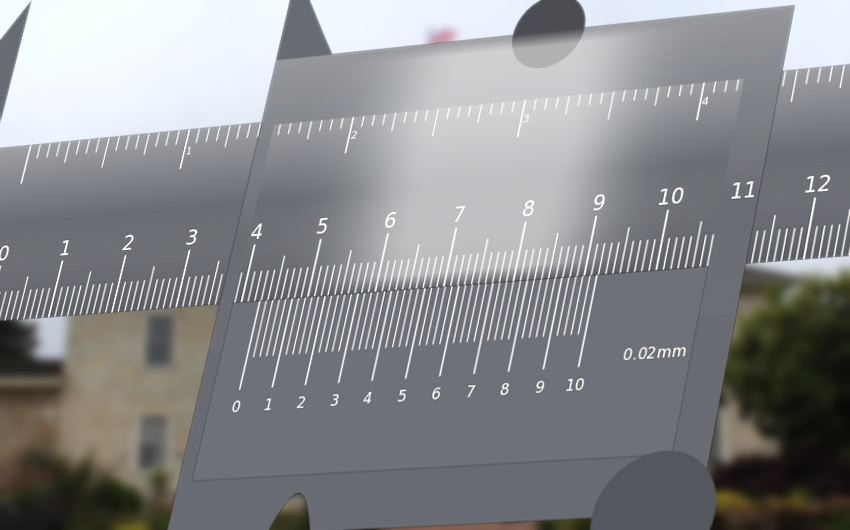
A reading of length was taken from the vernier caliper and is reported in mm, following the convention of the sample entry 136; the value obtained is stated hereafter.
42.8
